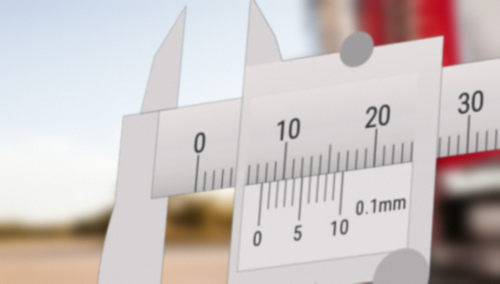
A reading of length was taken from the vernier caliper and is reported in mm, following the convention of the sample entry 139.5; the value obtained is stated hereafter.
7.6
